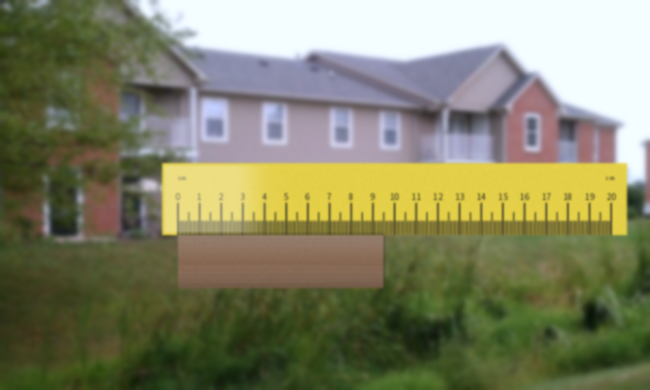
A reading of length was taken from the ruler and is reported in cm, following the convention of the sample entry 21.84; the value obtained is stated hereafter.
9.5
